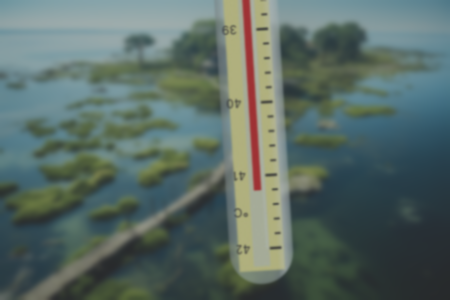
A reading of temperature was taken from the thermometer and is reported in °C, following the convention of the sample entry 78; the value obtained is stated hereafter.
41.2
